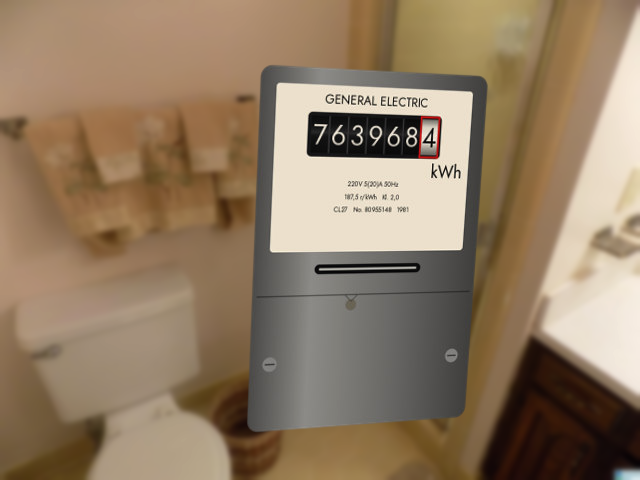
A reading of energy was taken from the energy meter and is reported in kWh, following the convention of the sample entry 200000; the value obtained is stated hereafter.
763968.4
